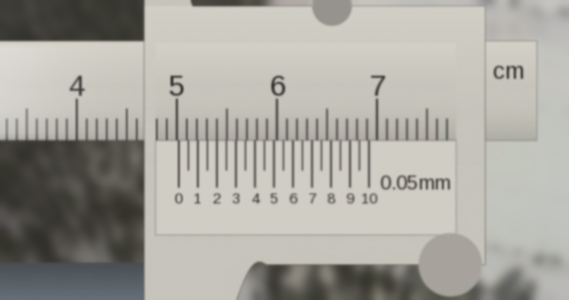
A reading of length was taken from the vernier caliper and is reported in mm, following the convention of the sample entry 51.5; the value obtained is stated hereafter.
50.2
